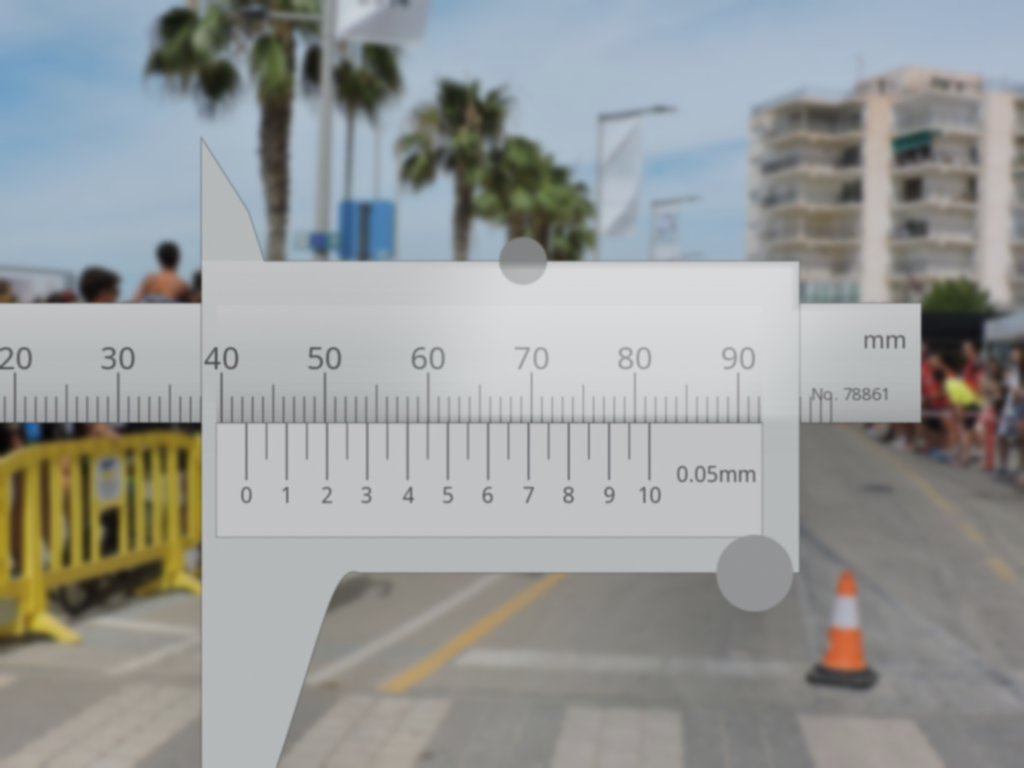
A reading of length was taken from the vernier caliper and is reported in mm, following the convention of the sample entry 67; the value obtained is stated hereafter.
42.4
